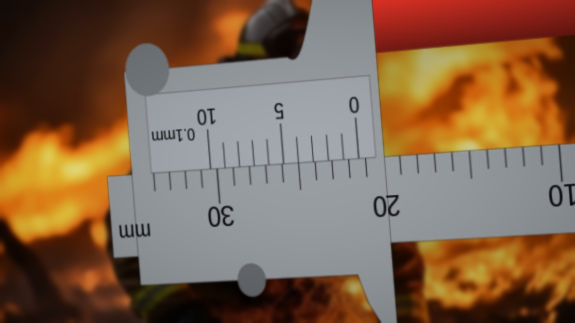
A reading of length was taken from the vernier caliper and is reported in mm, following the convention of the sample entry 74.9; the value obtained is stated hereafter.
21.4
